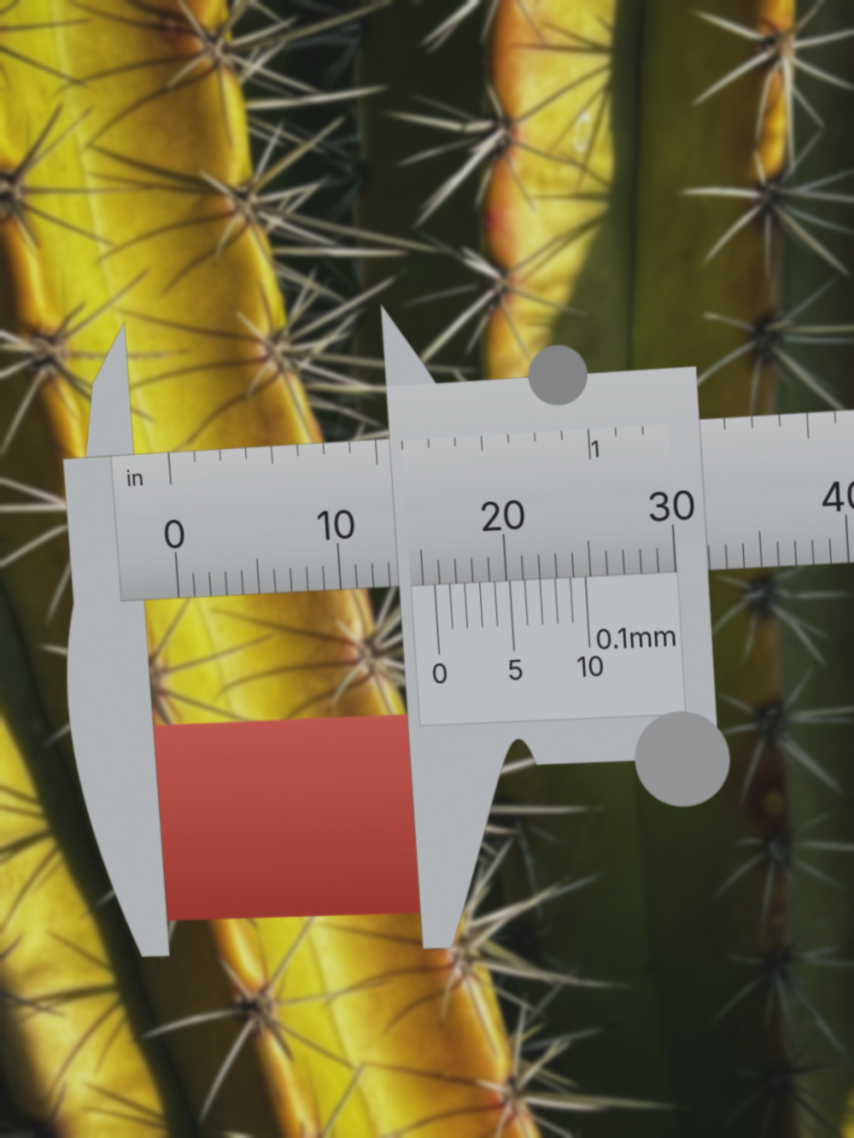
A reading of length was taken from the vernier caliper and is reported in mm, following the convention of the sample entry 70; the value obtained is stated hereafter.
15.7
